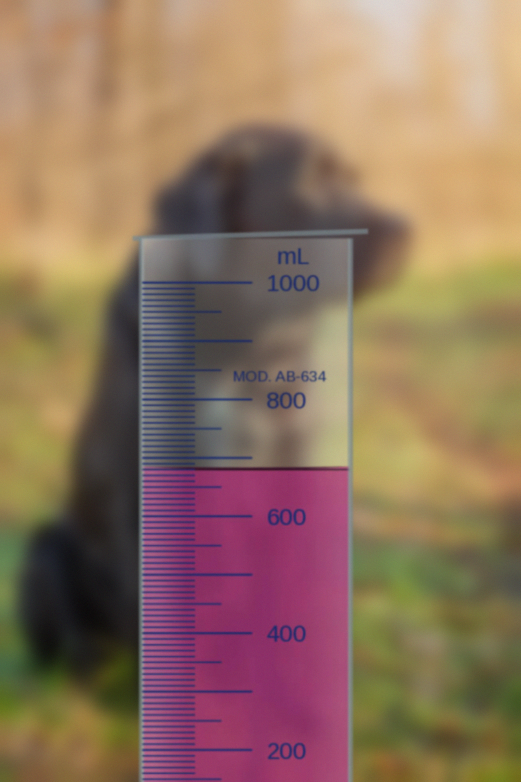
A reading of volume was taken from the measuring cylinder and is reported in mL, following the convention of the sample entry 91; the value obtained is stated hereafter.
680
